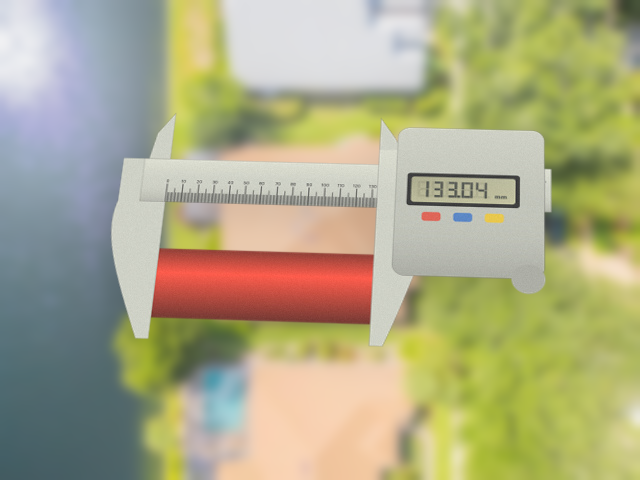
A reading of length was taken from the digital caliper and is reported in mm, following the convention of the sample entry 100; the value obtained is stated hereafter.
133.04
